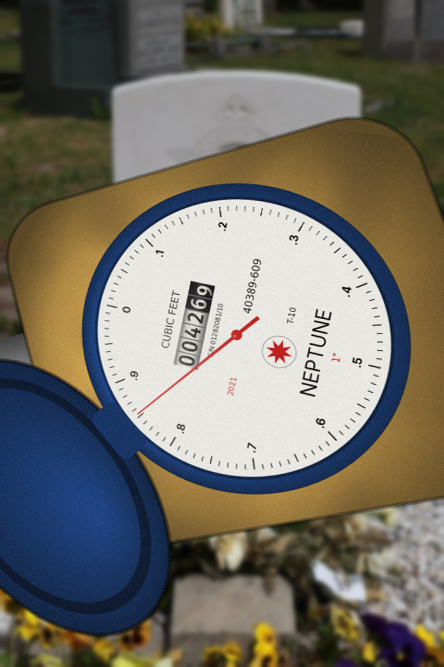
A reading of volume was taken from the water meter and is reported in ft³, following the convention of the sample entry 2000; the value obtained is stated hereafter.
4268.85
